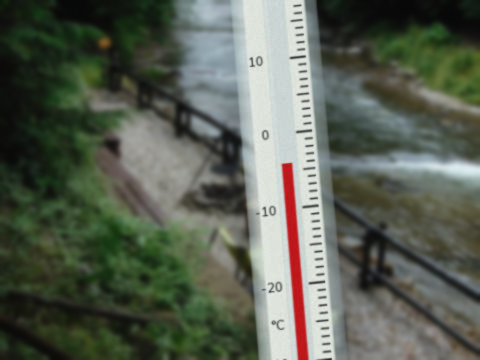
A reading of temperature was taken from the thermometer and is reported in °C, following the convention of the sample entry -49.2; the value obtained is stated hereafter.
-4
